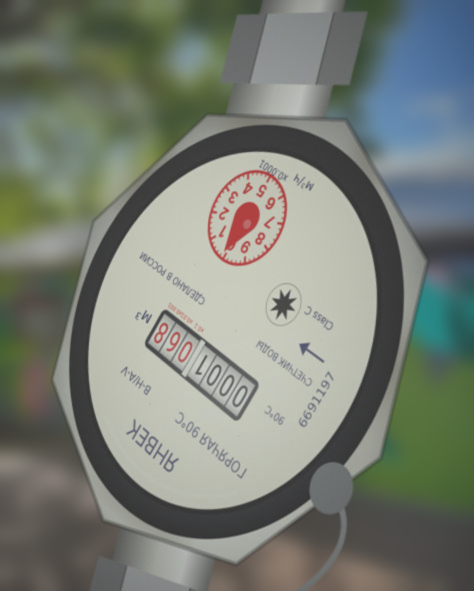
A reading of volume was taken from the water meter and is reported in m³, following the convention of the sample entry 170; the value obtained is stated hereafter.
1.0680
